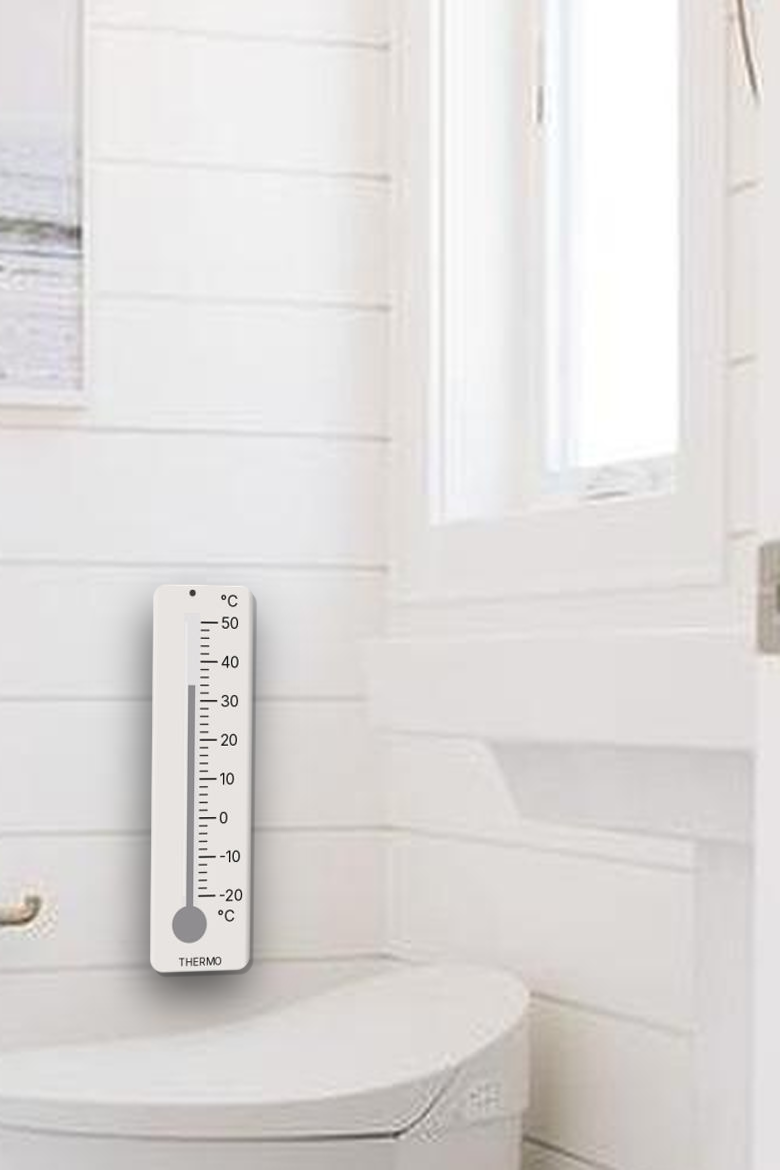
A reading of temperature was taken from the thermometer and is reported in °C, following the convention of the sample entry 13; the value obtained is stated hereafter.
34
